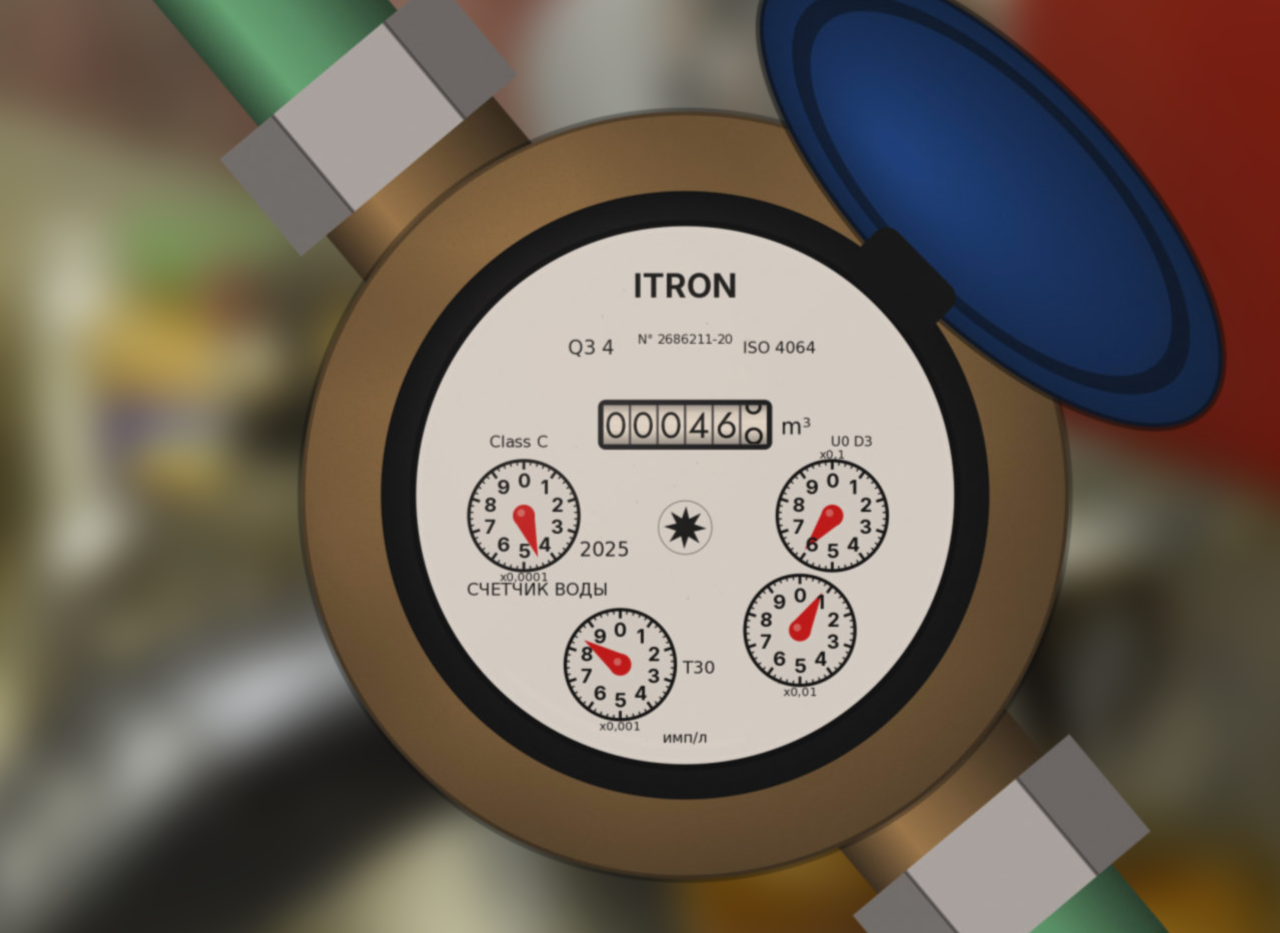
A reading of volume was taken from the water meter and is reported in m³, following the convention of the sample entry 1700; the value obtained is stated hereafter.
468.6084
